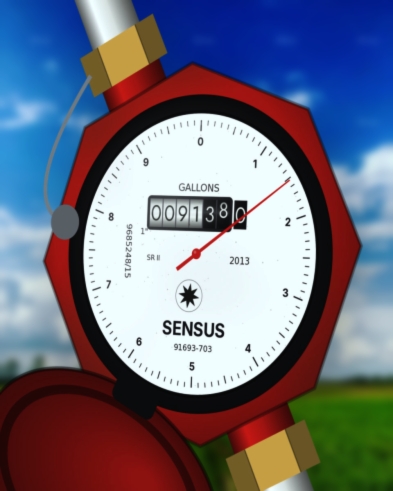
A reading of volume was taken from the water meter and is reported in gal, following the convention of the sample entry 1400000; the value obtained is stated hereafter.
91381.5
